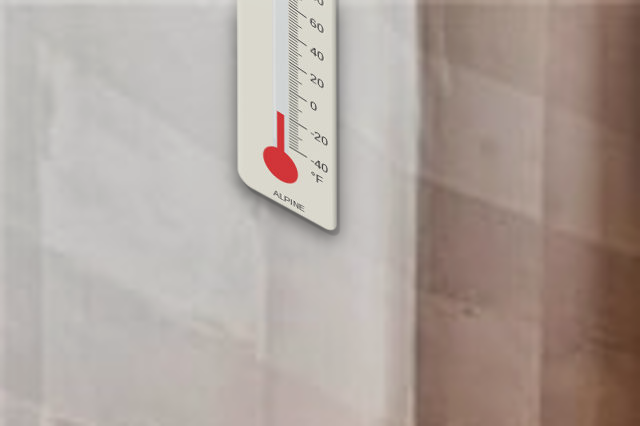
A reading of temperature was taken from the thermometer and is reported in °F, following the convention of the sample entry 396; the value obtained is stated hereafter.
-20
